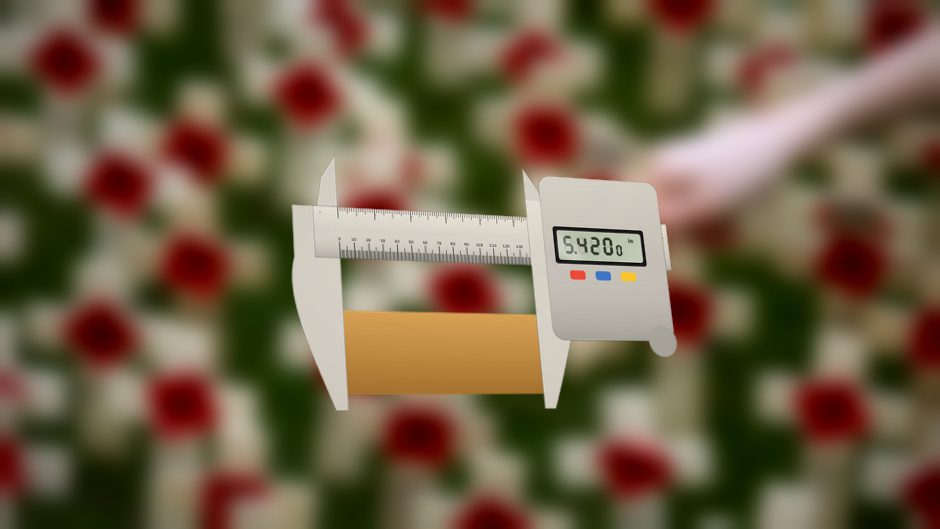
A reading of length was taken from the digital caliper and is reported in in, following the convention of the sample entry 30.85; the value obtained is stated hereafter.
5.4200
